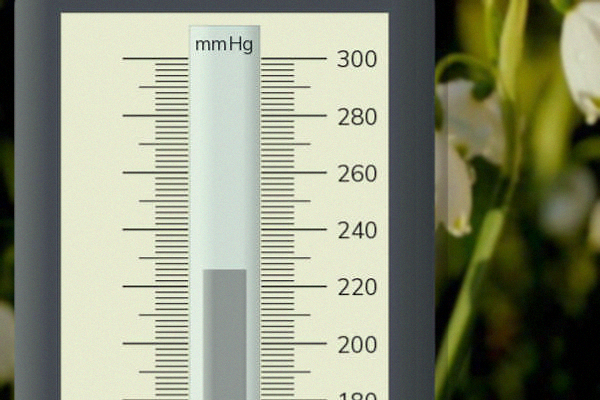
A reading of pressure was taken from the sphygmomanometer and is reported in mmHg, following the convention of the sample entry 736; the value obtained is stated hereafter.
226
